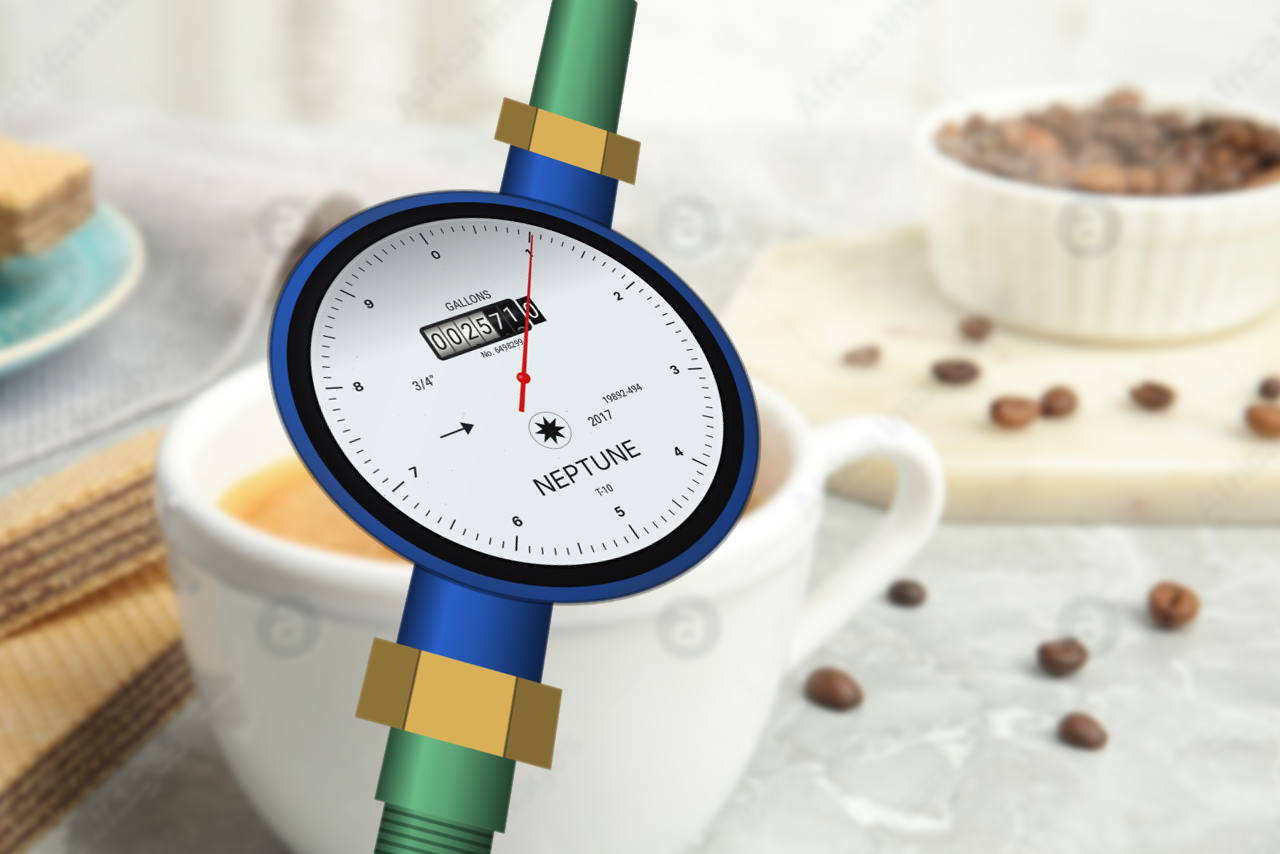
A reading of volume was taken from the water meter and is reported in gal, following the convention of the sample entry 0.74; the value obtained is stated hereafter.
25711.0
